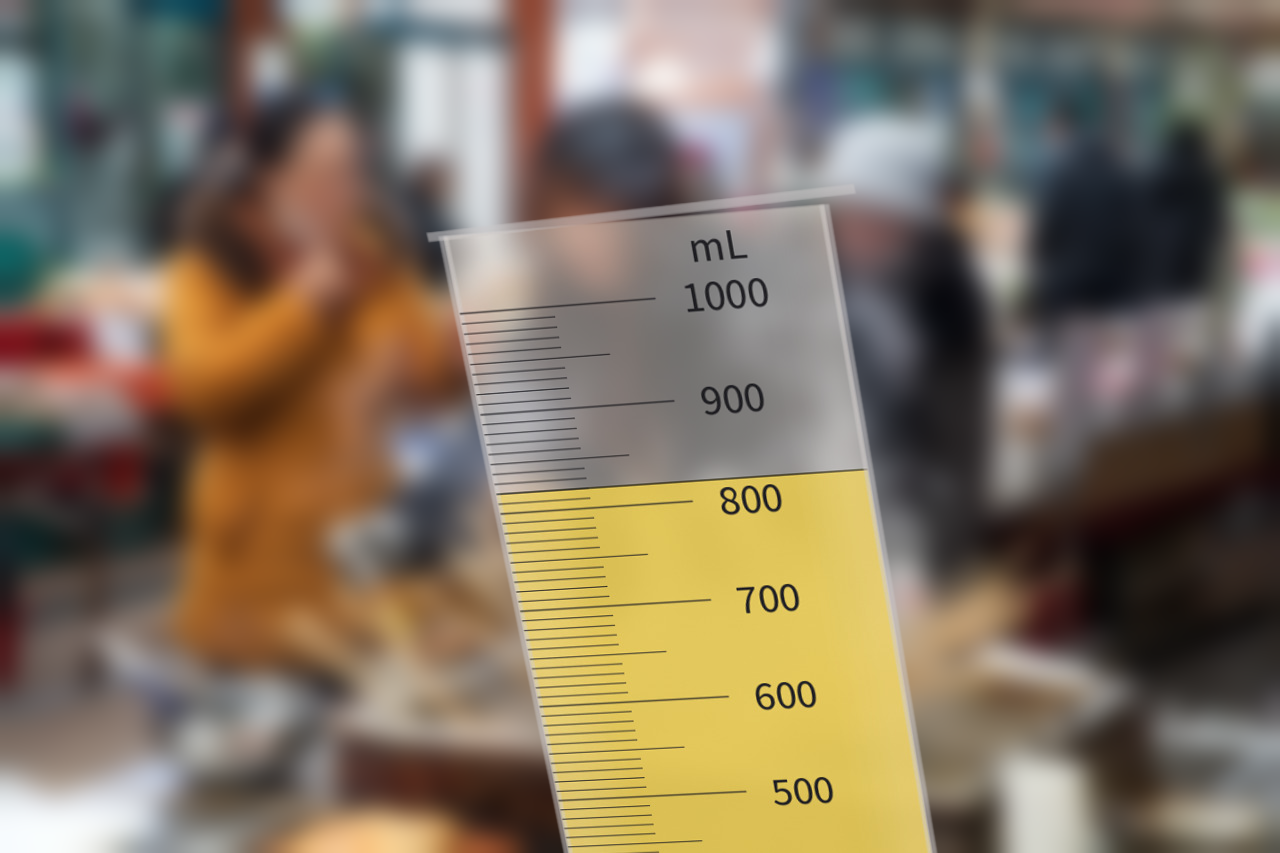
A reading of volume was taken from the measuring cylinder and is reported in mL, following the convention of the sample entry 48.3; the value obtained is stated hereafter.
820
